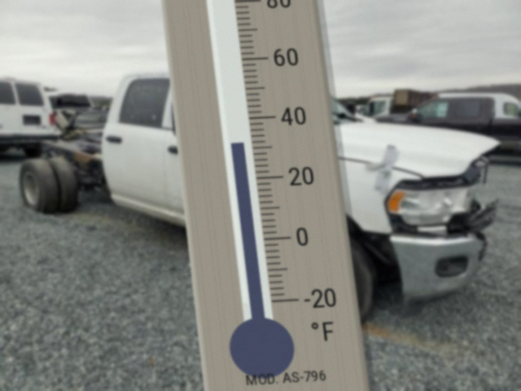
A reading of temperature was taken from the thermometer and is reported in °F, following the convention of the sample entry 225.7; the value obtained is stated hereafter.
32
